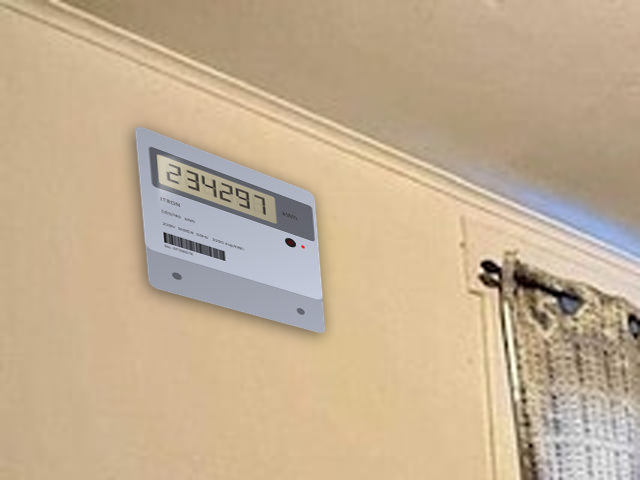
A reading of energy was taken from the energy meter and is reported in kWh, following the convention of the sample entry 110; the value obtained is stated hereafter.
234297
